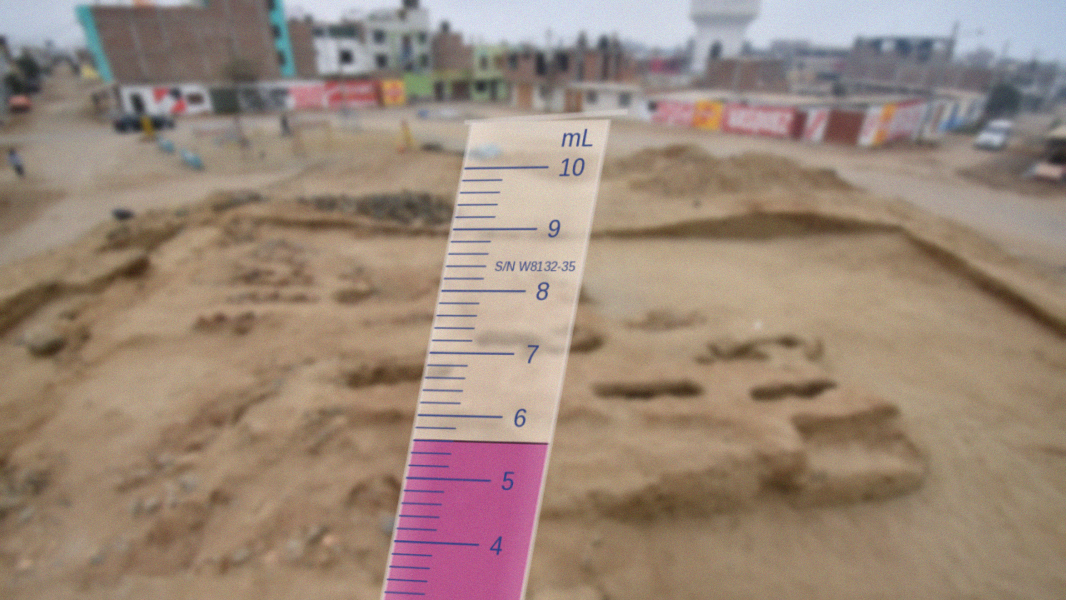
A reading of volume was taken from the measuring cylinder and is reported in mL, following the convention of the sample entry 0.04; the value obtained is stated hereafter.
5.6
